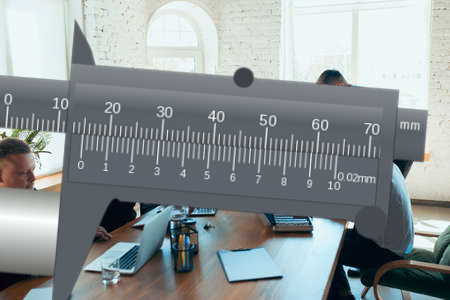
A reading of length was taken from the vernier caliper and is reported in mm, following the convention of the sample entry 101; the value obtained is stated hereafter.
14.8
